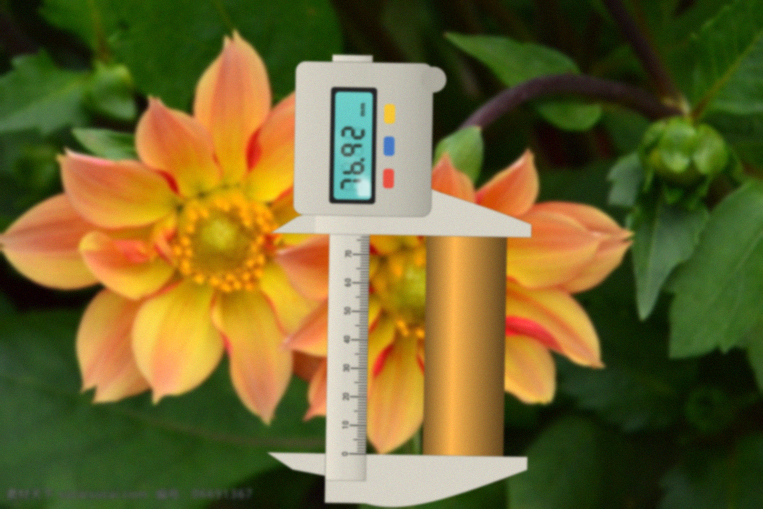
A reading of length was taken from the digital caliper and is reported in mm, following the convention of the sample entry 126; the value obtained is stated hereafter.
76.92
